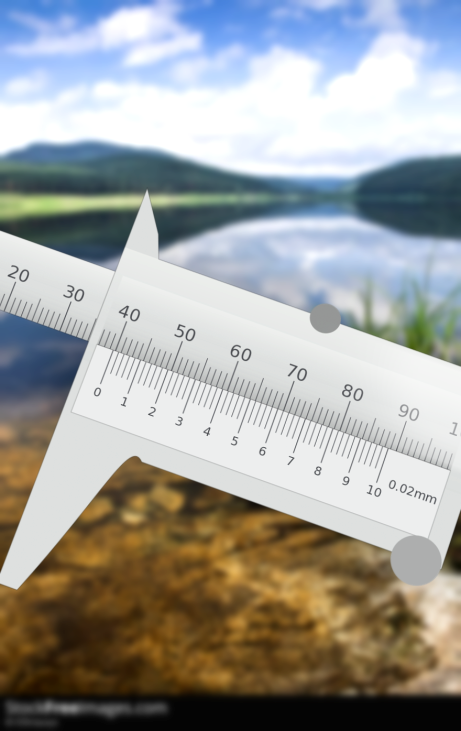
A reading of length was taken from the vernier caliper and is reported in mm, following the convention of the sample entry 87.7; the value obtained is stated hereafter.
39.6
